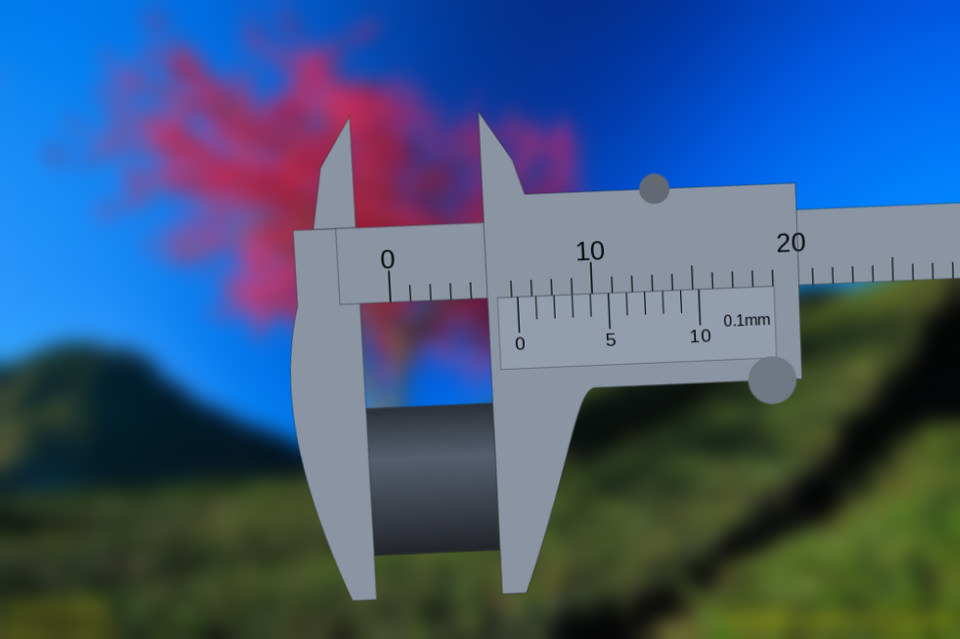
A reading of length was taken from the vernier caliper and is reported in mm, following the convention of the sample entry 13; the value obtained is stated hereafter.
6.3
